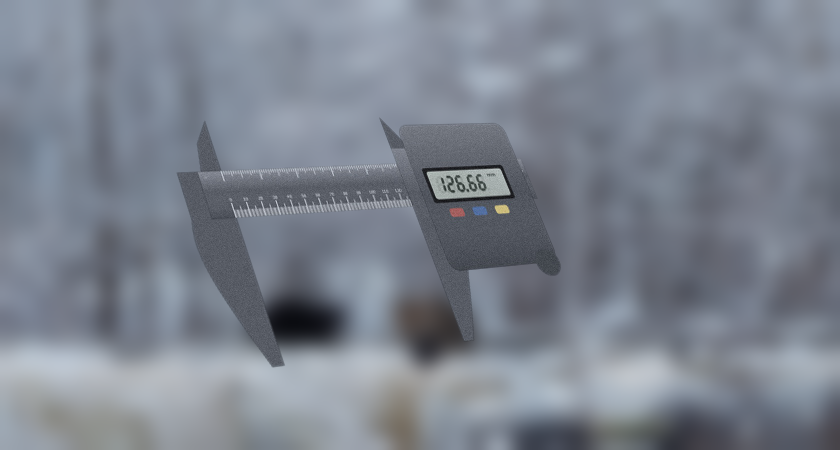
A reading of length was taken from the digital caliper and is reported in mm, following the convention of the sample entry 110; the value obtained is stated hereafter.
126.66
